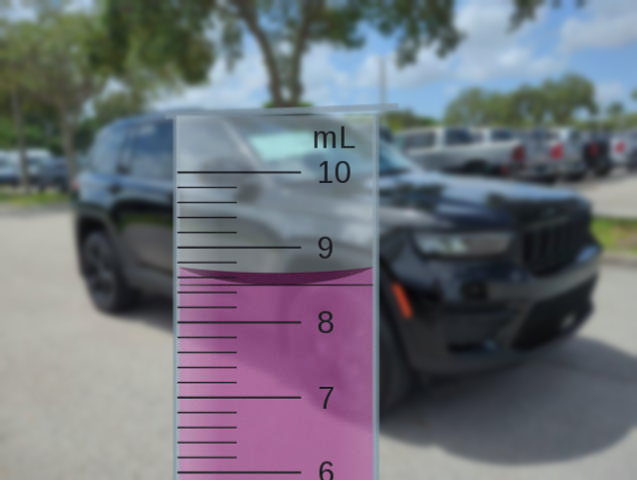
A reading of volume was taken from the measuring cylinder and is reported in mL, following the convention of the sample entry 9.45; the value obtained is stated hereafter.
8.5
